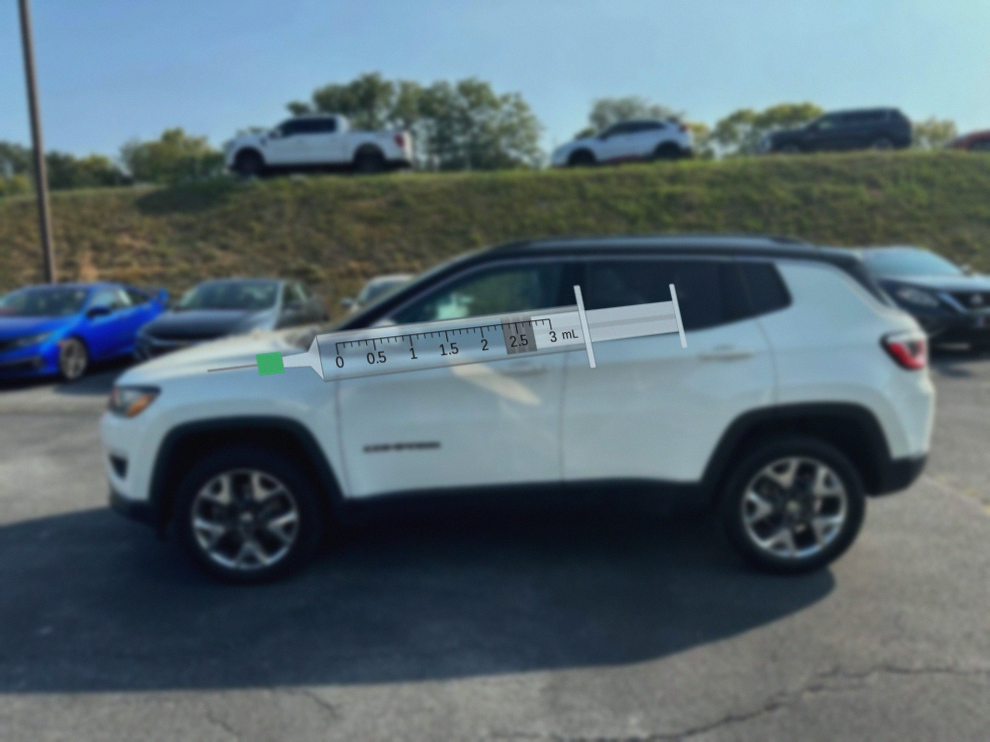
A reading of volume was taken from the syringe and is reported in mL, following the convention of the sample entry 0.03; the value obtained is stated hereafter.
2.3
